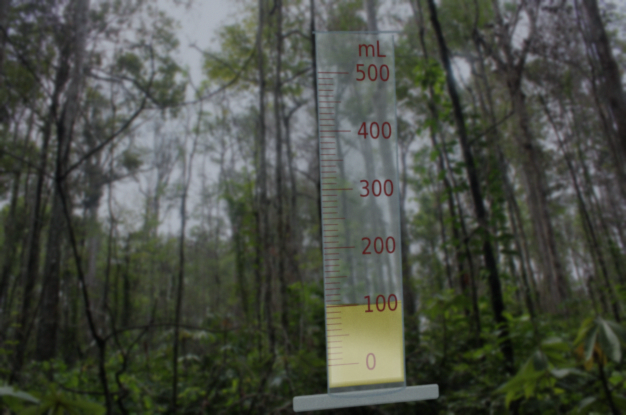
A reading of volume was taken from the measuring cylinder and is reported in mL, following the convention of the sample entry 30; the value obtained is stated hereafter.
100
